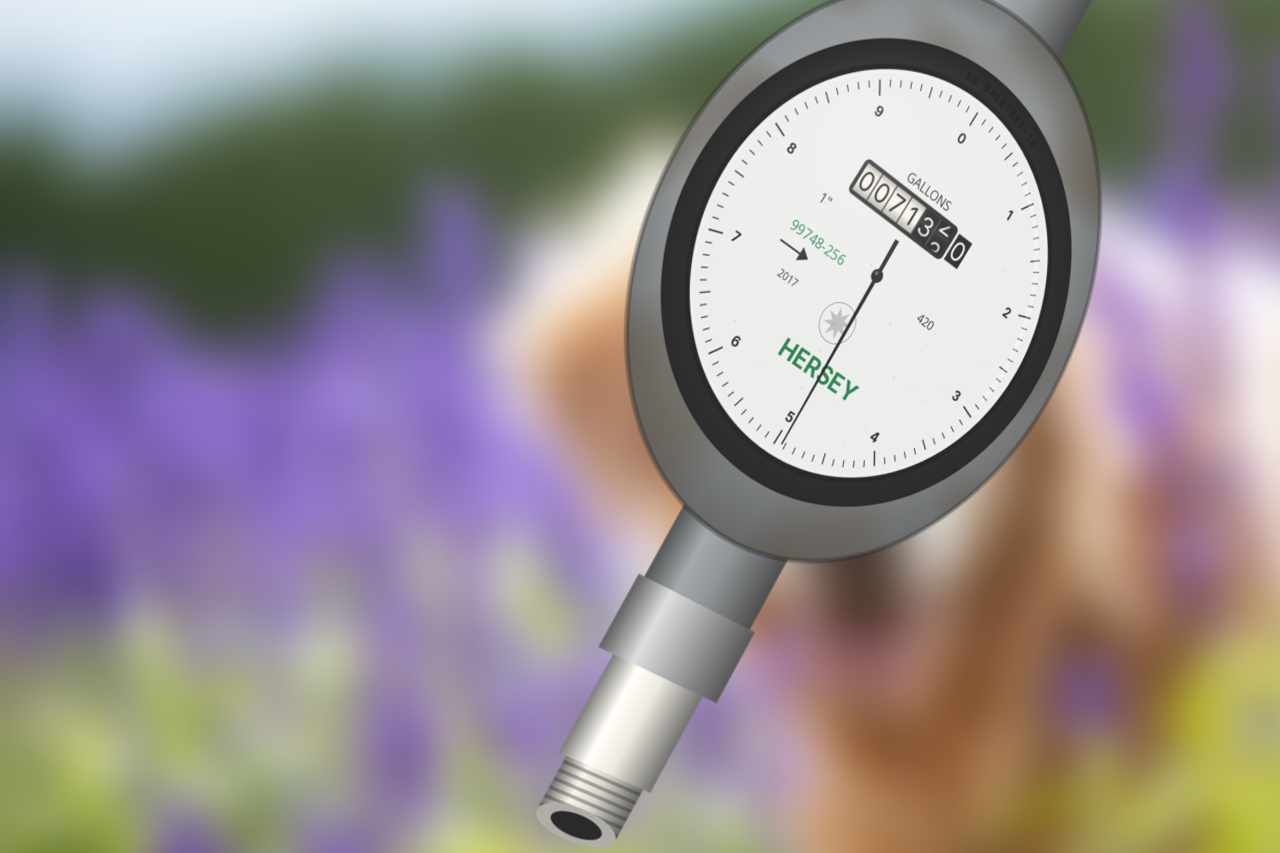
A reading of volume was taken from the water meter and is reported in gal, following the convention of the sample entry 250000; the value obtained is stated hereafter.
71324.9
